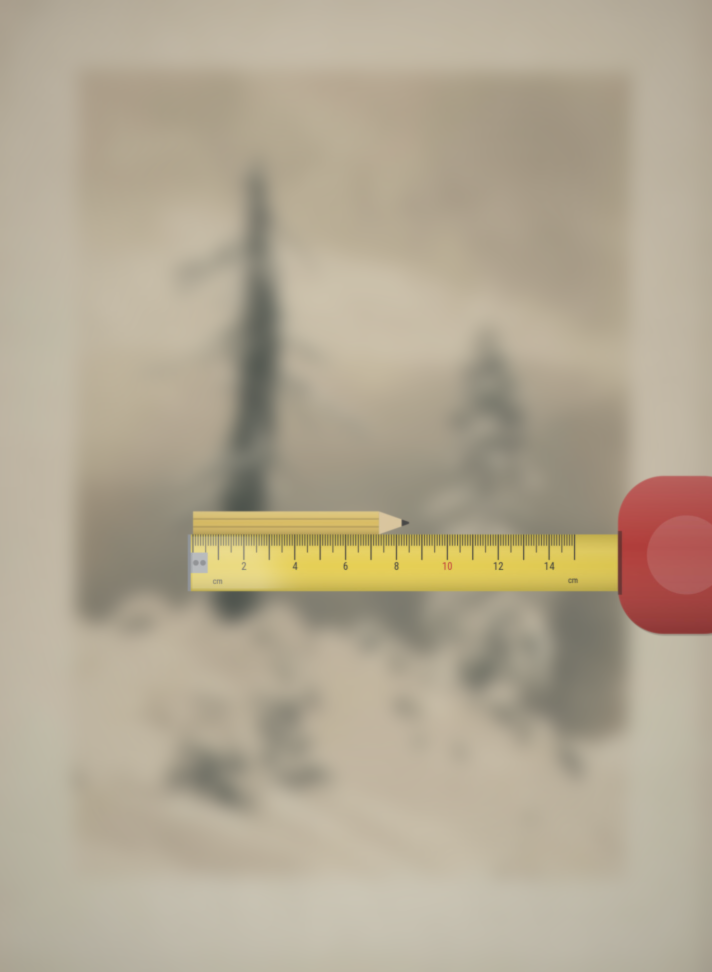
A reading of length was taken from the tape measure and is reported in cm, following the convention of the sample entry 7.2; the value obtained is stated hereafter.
8.5
